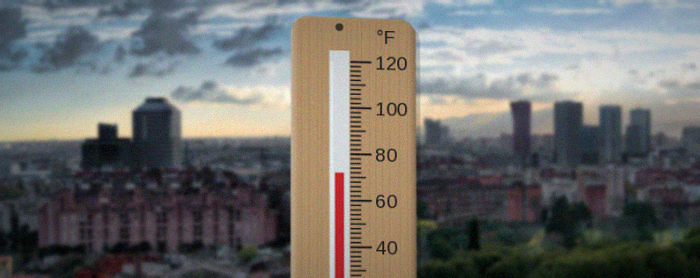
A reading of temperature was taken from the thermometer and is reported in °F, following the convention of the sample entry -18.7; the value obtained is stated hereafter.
72
